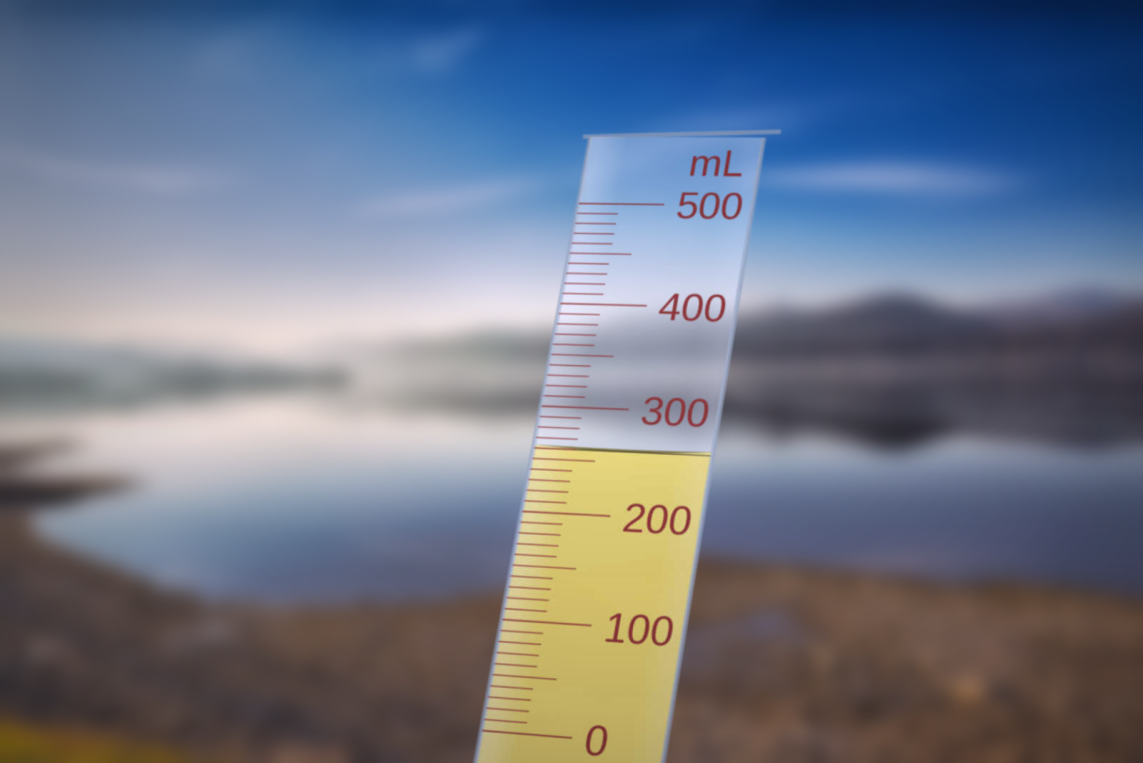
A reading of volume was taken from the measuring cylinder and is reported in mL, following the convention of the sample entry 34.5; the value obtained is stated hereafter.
260
